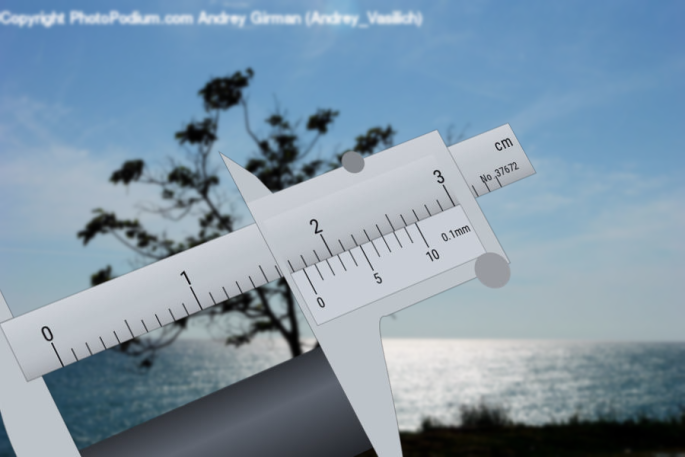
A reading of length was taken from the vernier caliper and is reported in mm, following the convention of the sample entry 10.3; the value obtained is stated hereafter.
17.7
